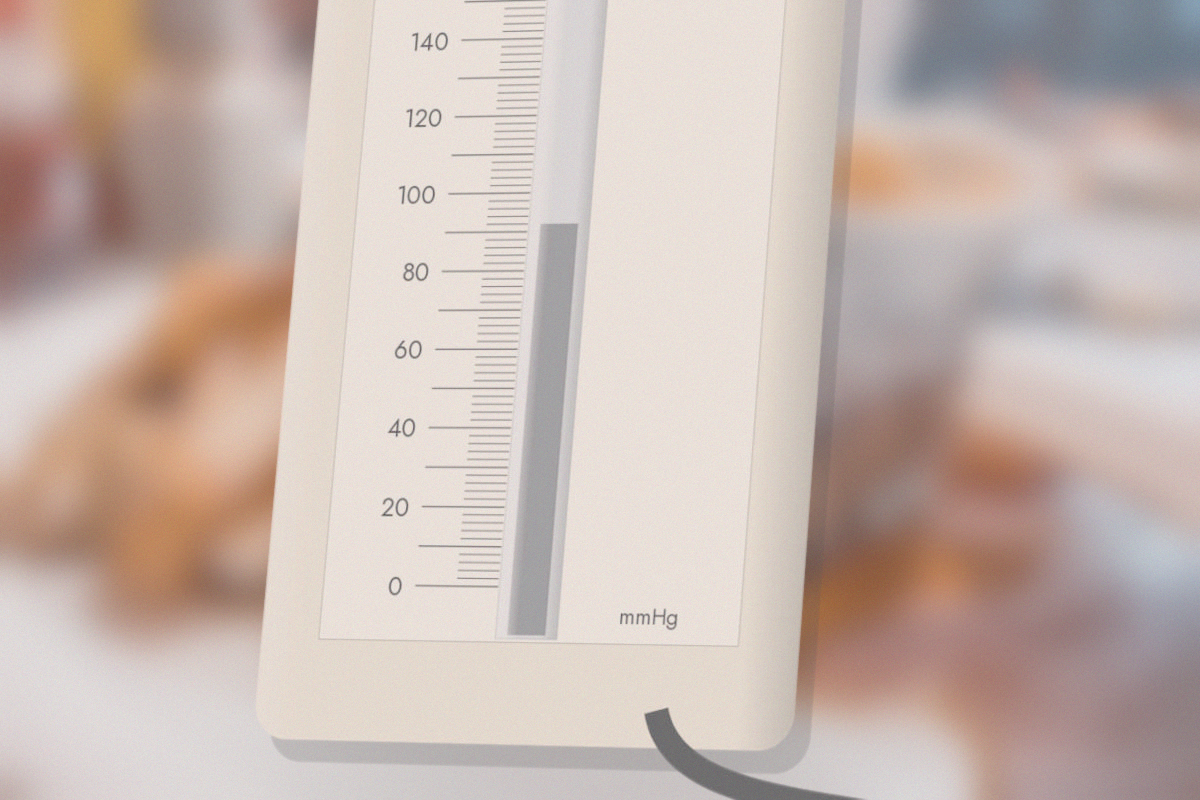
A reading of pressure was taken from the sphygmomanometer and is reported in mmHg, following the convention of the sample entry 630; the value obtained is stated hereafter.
92
